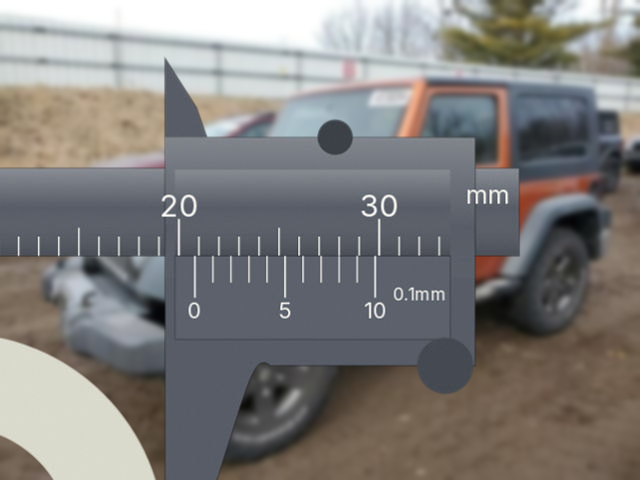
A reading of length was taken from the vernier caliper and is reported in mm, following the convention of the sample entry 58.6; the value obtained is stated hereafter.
20.8
